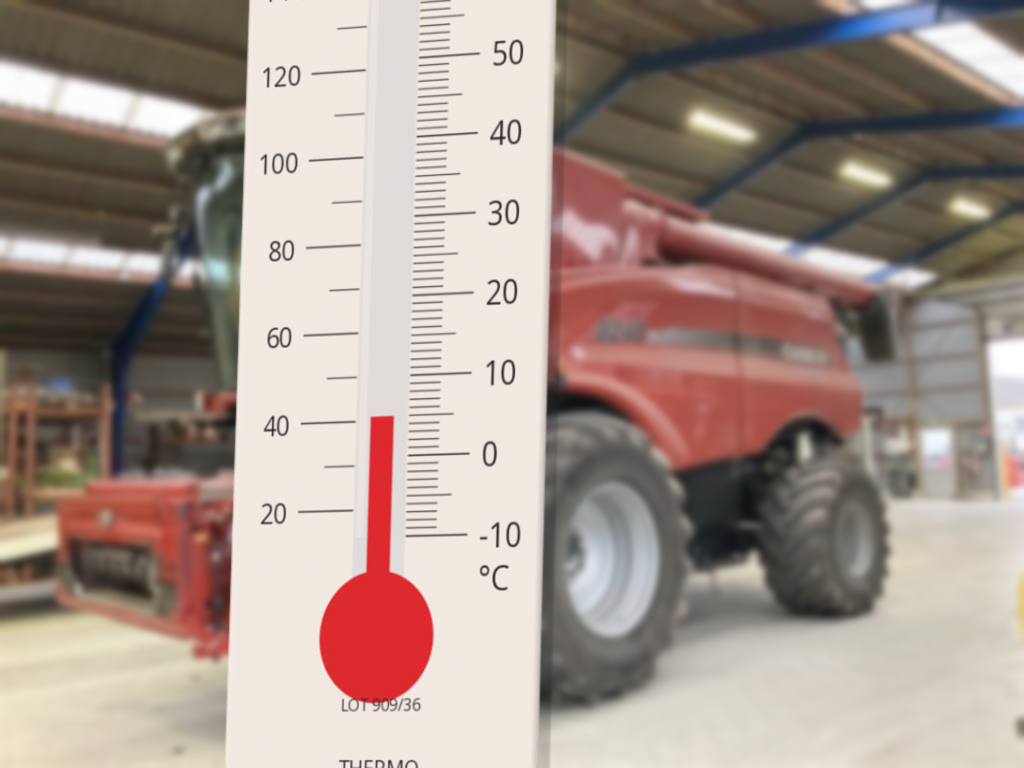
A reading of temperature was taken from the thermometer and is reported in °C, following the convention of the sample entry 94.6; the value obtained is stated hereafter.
5
